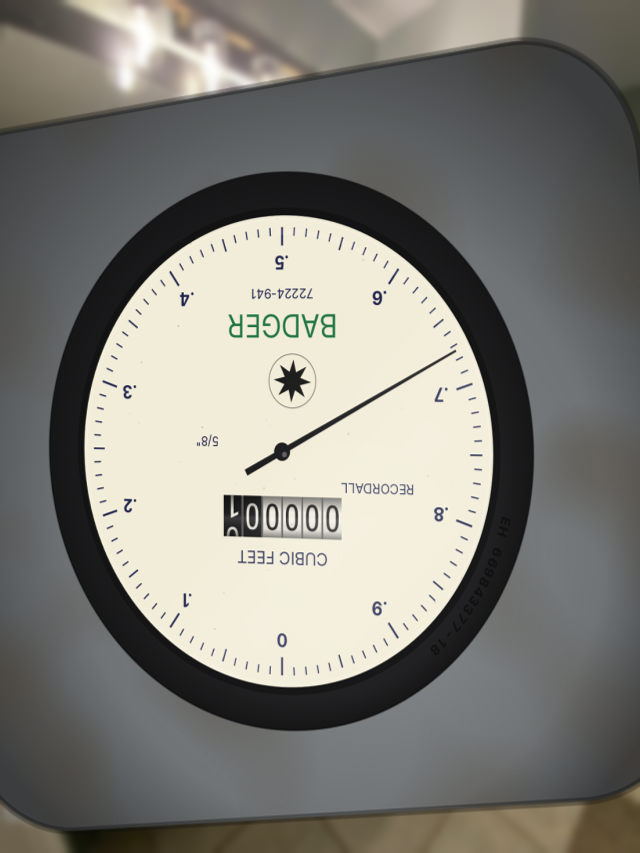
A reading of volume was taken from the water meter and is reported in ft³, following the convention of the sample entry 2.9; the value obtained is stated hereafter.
0.67
